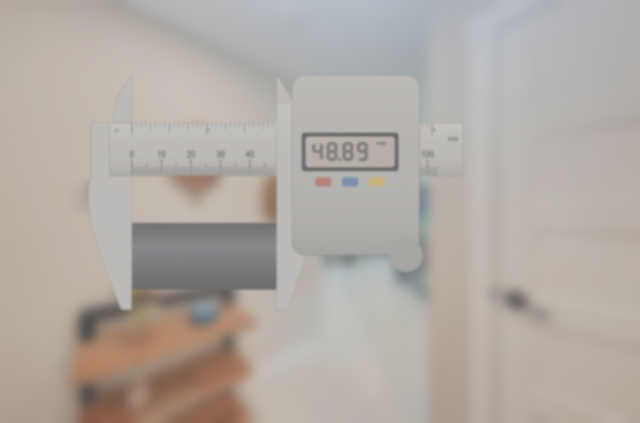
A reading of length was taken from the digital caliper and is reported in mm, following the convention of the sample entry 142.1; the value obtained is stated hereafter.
48.89
